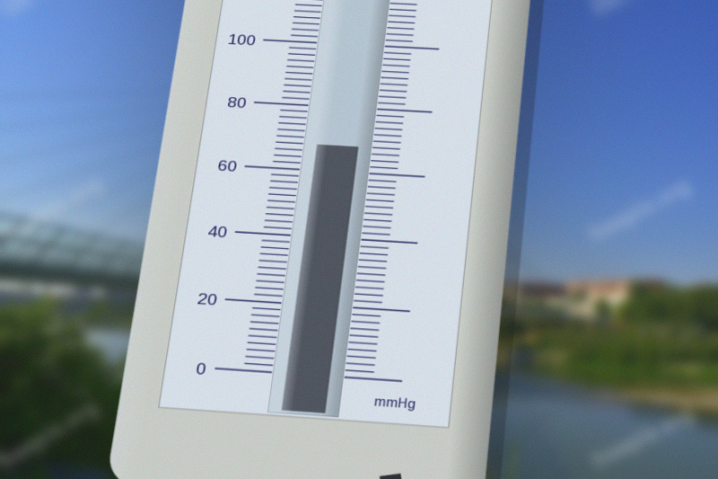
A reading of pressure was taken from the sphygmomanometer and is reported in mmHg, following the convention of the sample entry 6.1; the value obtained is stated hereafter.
68
